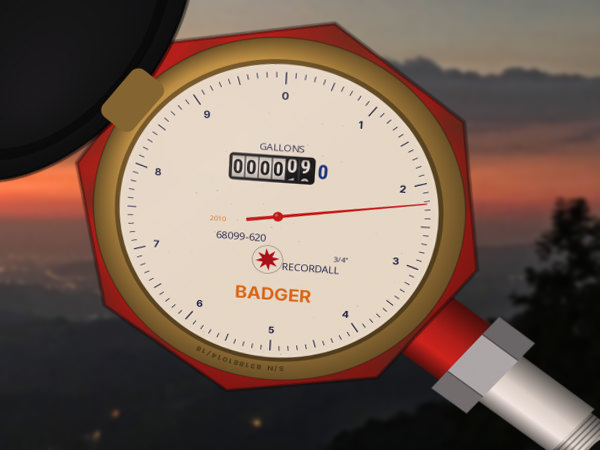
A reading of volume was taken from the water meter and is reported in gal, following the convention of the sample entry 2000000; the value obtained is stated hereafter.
92.2
